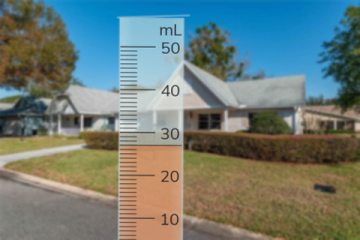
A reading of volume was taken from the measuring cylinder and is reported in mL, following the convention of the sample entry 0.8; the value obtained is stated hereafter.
27
